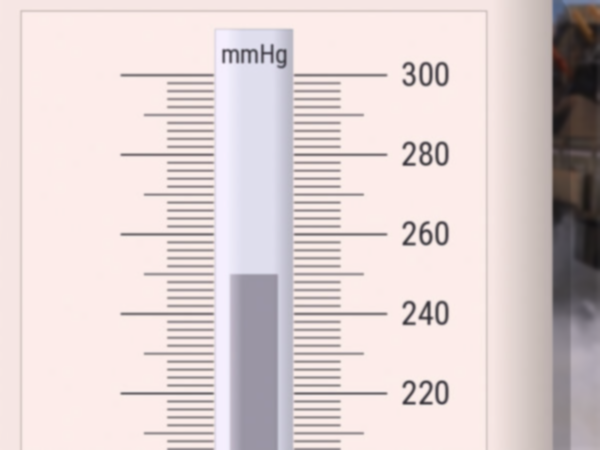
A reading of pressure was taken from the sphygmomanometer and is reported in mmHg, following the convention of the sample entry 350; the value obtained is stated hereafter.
250
